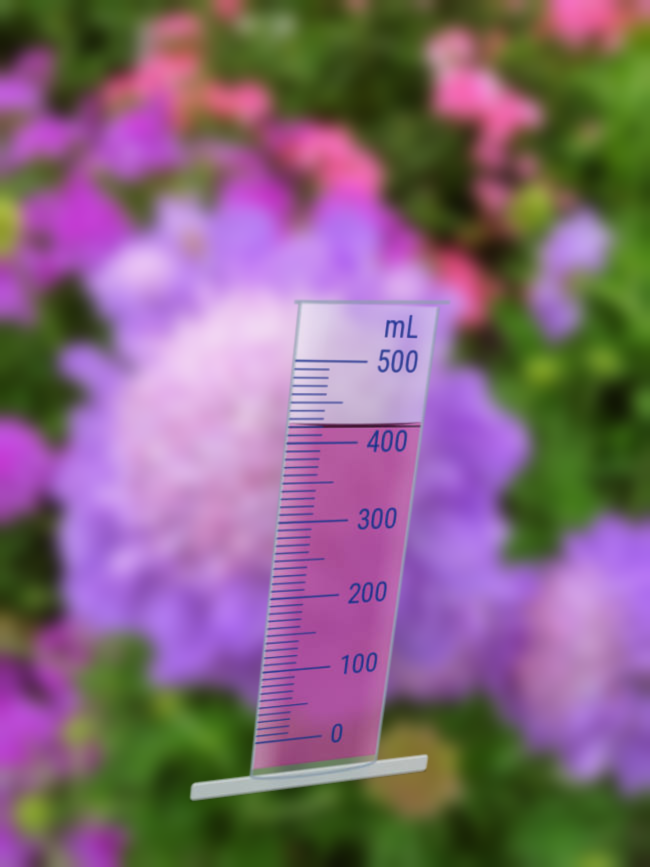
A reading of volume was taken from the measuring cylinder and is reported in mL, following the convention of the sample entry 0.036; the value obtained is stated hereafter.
420
